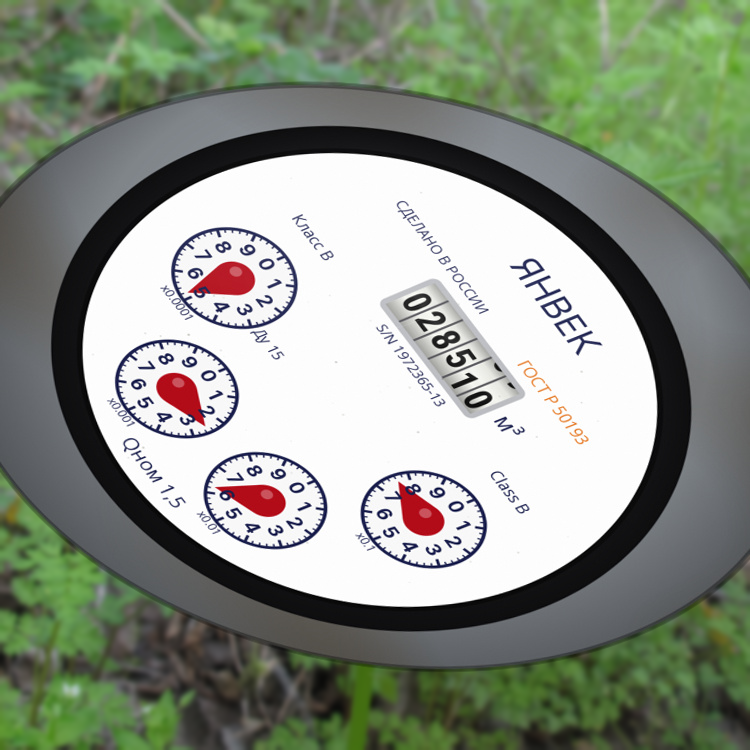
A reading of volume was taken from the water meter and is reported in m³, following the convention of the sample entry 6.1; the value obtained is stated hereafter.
28509.7625
